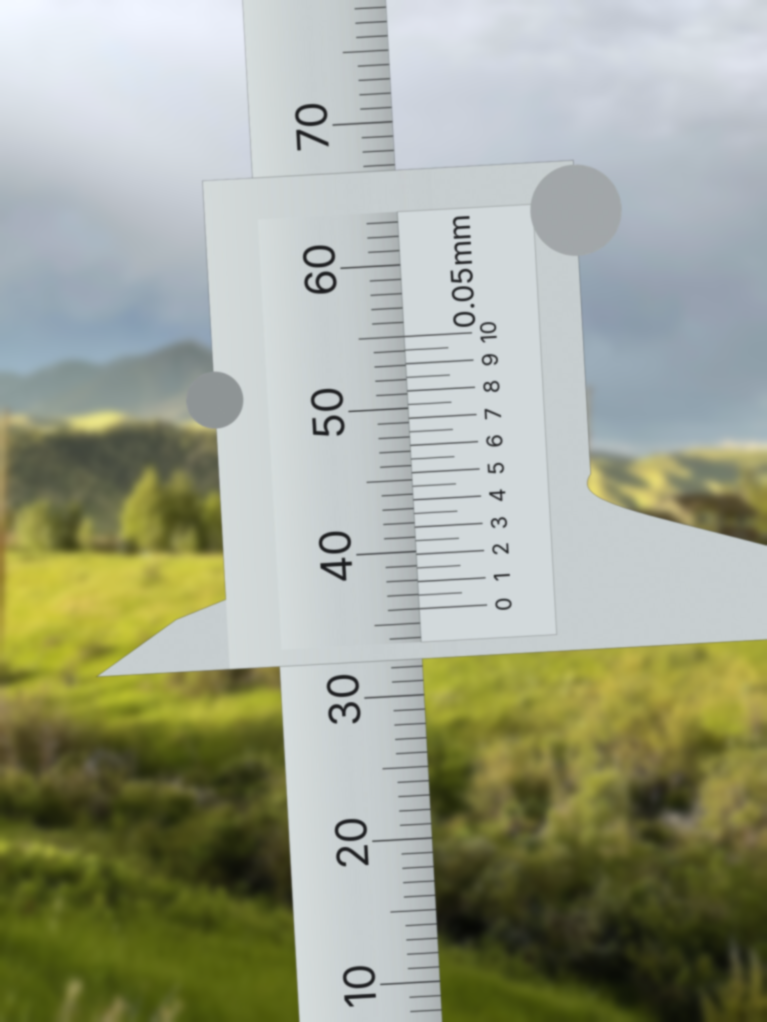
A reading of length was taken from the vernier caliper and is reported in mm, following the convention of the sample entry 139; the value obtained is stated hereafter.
36.0
